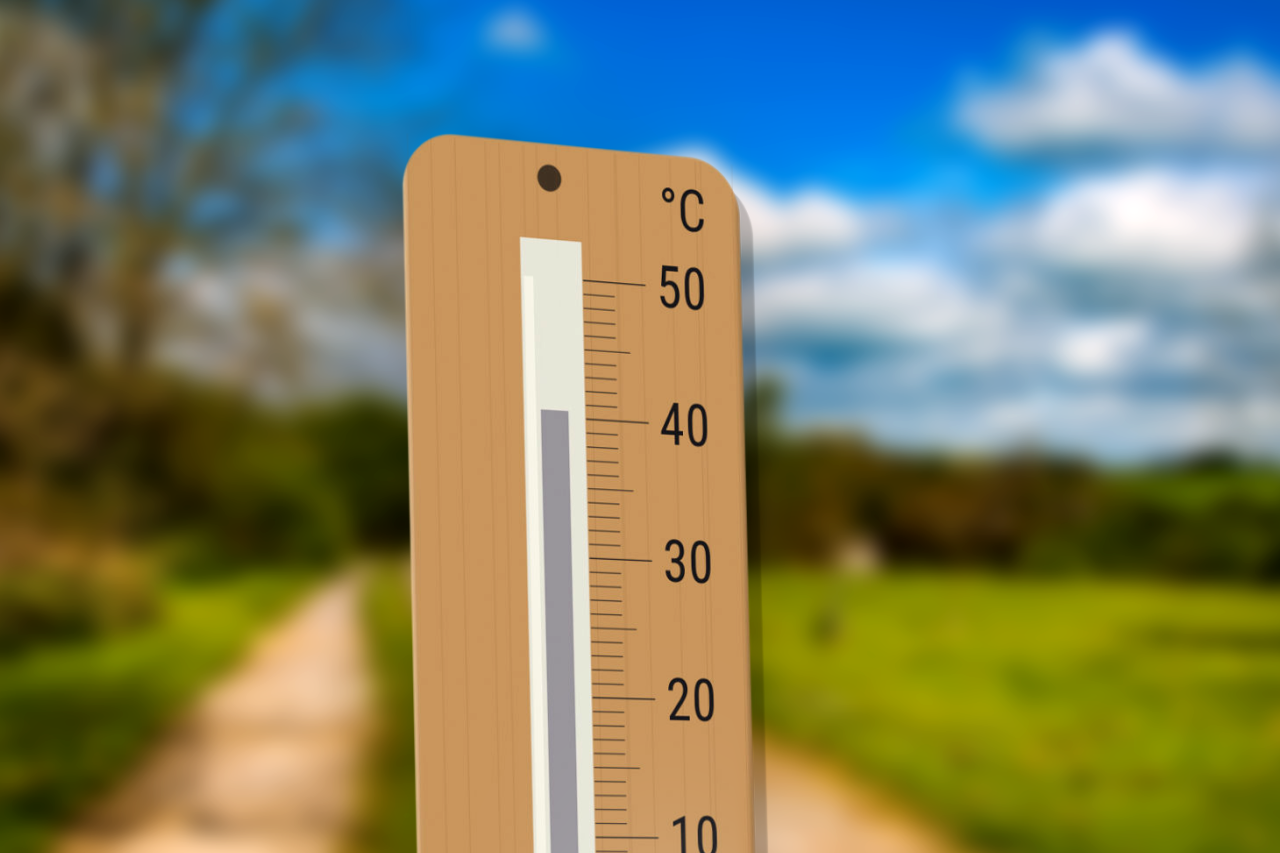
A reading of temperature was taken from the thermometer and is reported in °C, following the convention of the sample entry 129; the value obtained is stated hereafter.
40.5
